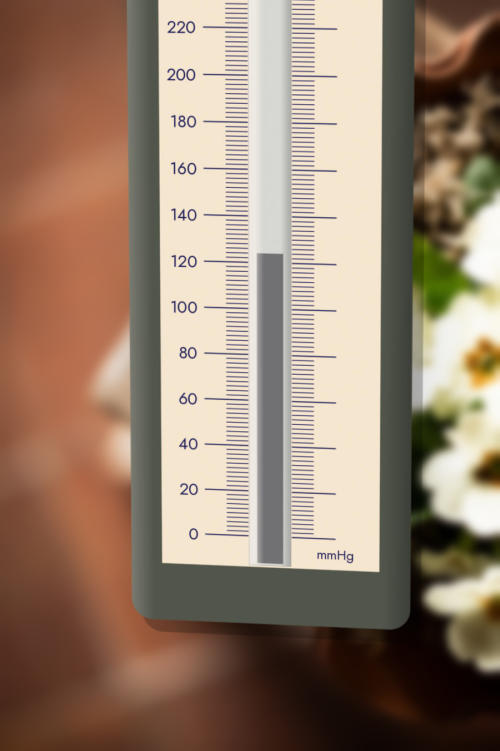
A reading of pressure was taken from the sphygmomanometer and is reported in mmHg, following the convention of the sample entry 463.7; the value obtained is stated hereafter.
124
